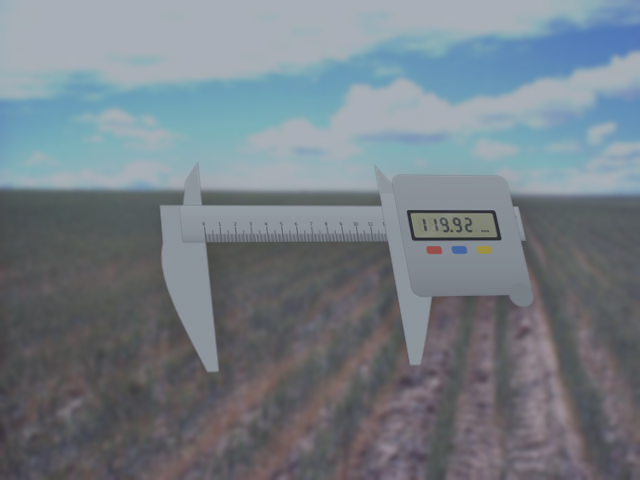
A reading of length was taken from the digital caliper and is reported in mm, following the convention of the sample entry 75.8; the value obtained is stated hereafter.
119.92
